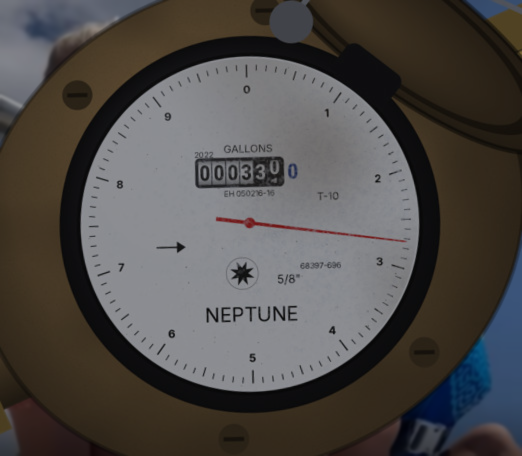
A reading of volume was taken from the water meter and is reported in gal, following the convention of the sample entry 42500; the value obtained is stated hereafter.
3302.7
